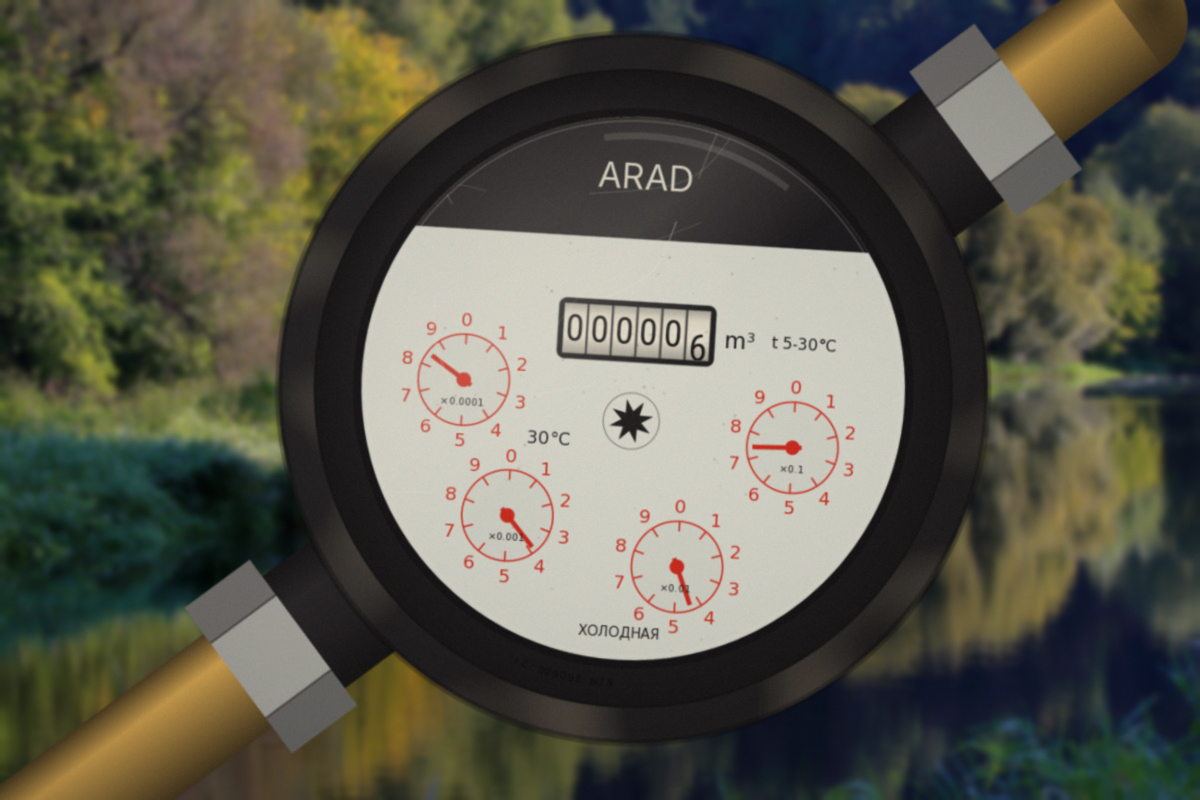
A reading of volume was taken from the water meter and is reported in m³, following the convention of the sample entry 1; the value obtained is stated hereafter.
5.7438
